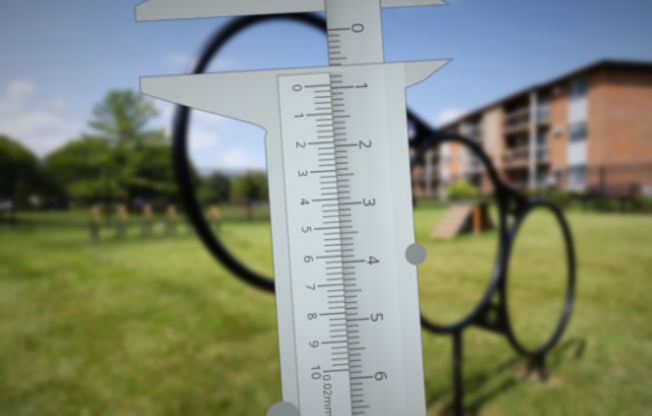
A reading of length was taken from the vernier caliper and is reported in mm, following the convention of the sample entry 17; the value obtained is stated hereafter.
9.5
